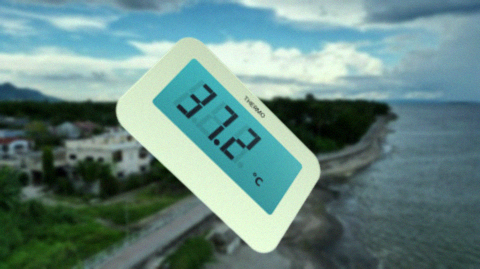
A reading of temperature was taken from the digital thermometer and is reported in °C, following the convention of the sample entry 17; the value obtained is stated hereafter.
37.2
